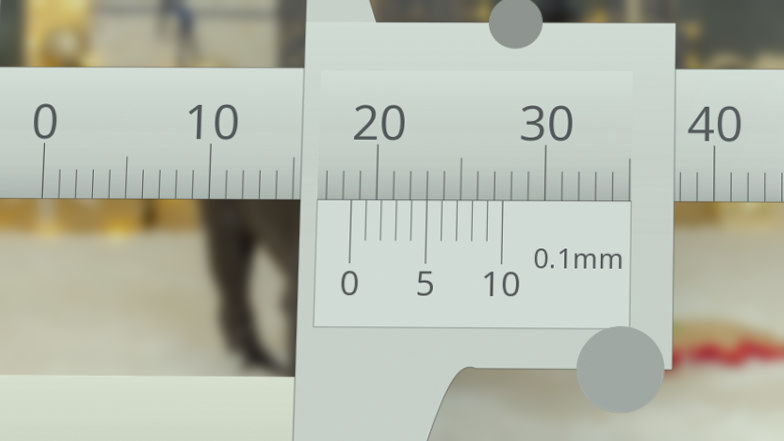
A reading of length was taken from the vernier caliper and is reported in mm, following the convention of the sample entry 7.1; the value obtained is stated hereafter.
18.5
